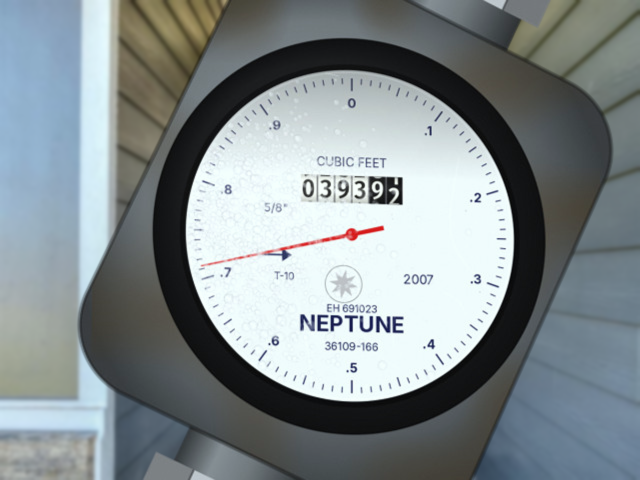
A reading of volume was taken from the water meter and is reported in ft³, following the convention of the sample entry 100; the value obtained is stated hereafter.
39391.71
